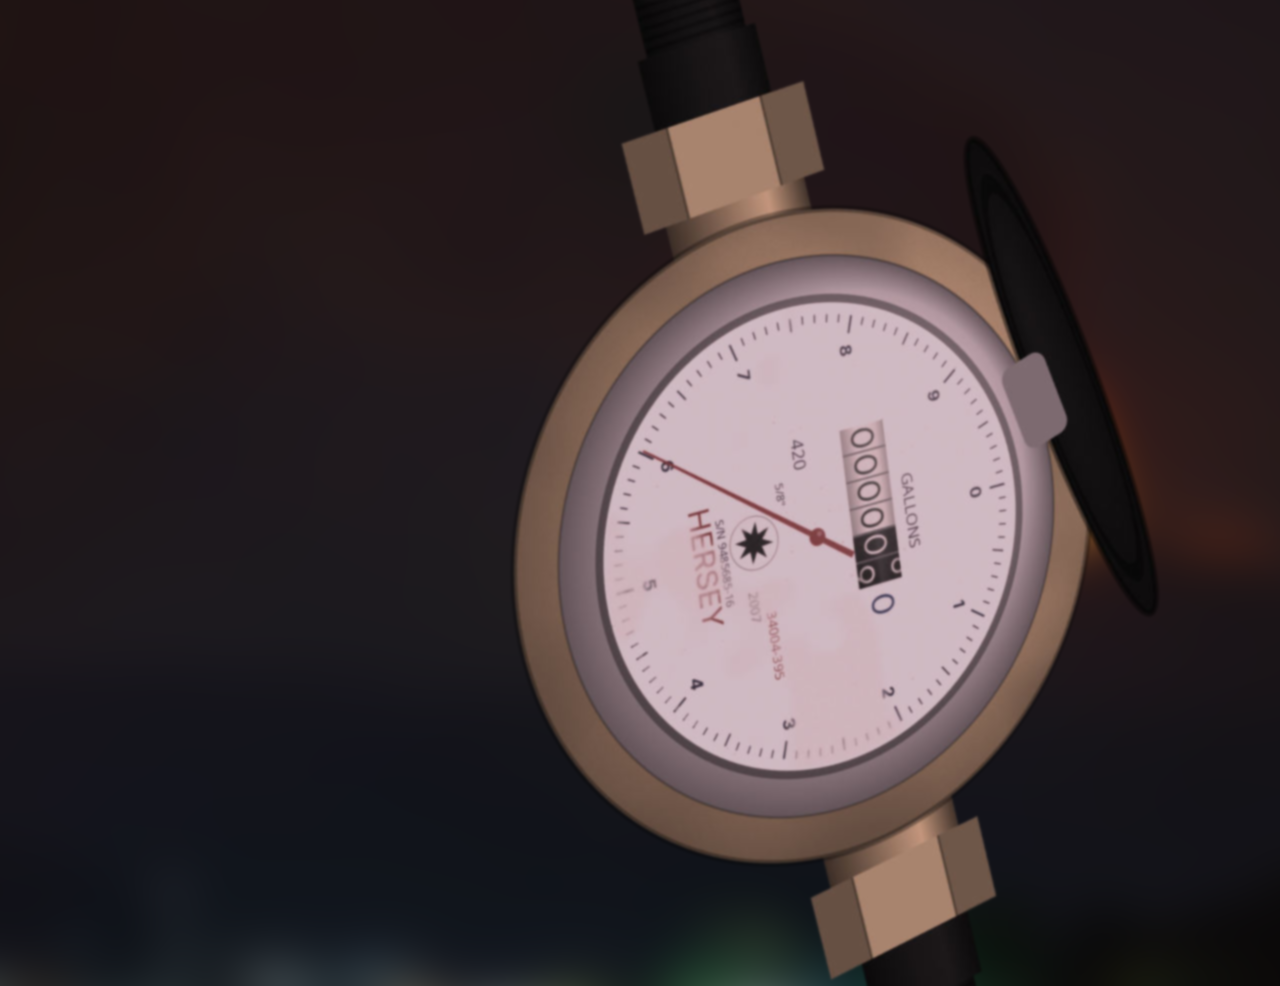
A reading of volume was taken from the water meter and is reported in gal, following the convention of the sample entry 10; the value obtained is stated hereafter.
86.0
